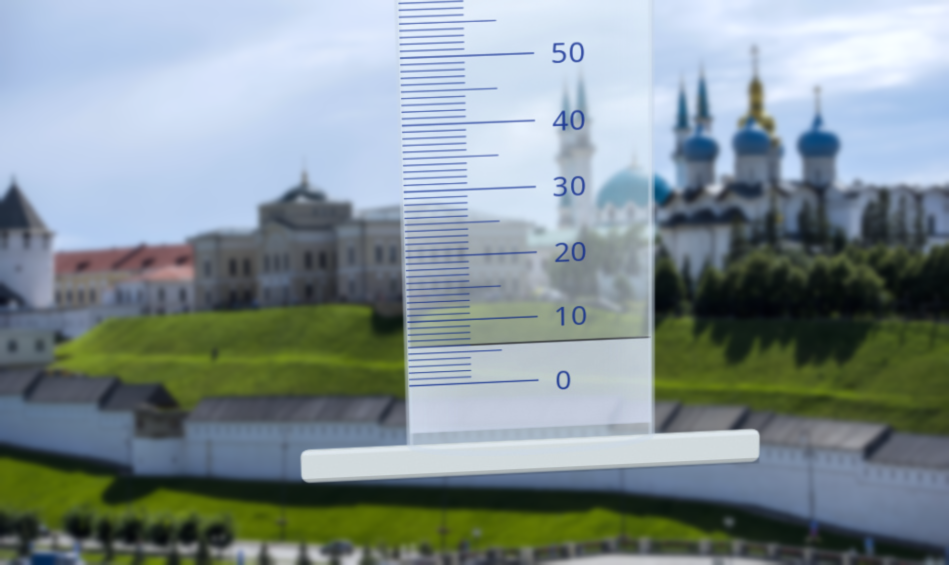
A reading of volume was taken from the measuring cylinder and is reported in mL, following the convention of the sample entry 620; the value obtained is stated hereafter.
6
